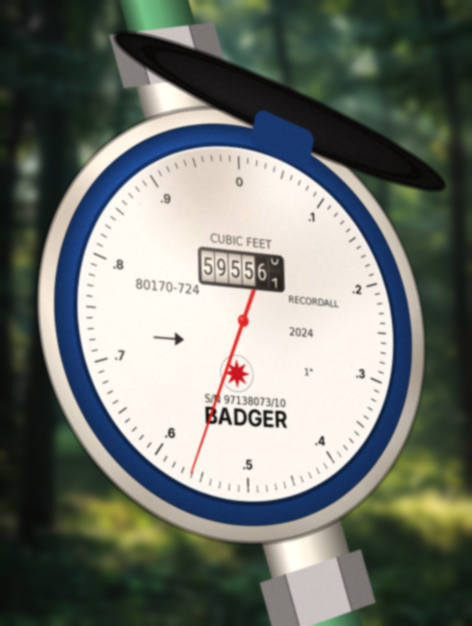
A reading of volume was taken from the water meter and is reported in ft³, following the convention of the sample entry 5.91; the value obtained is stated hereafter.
595560.56
